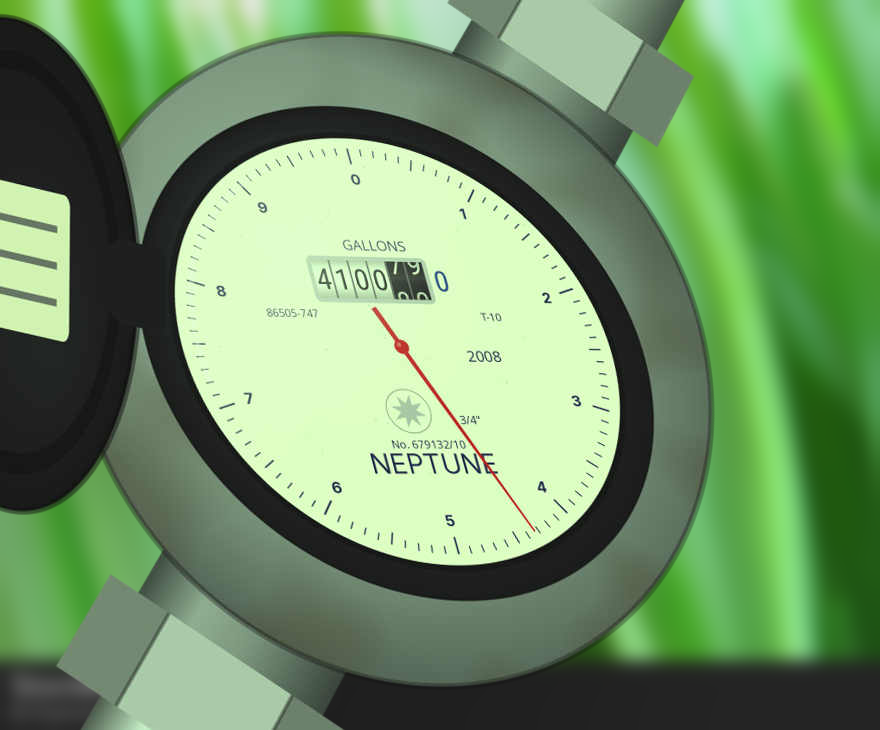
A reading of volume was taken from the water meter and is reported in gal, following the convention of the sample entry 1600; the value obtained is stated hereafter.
4100794.3
